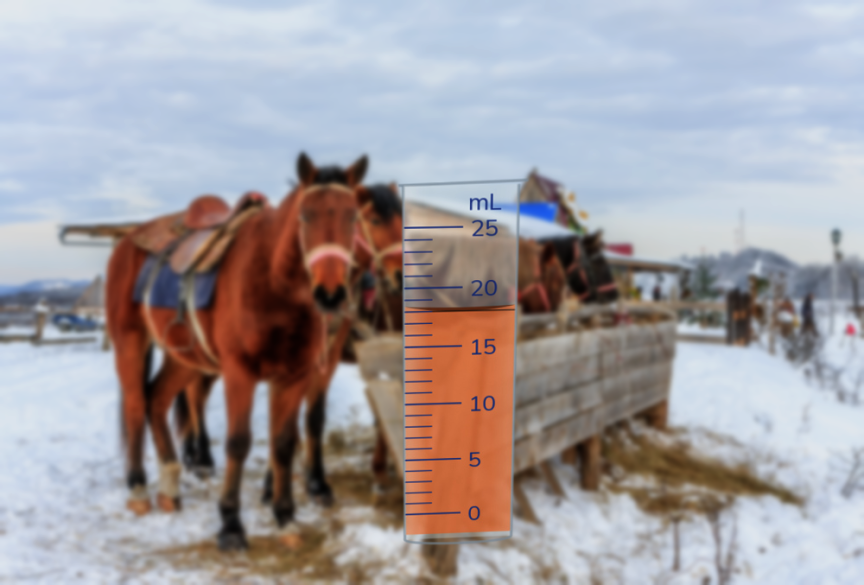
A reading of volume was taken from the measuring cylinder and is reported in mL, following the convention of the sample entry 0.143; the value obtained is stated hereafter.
18
